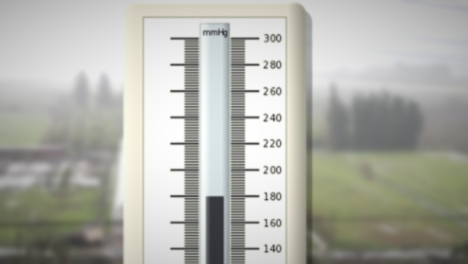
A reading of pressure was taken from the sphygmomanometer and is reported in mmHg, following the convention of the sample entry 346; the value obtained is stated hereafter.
180
